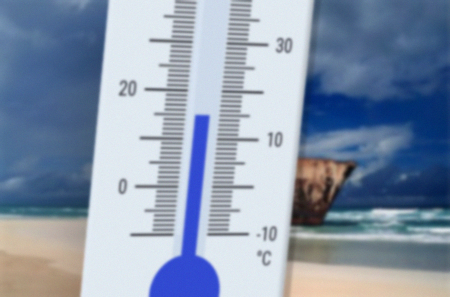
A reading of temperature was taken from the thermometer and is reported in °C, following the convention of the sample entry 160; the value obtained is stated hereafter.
15
